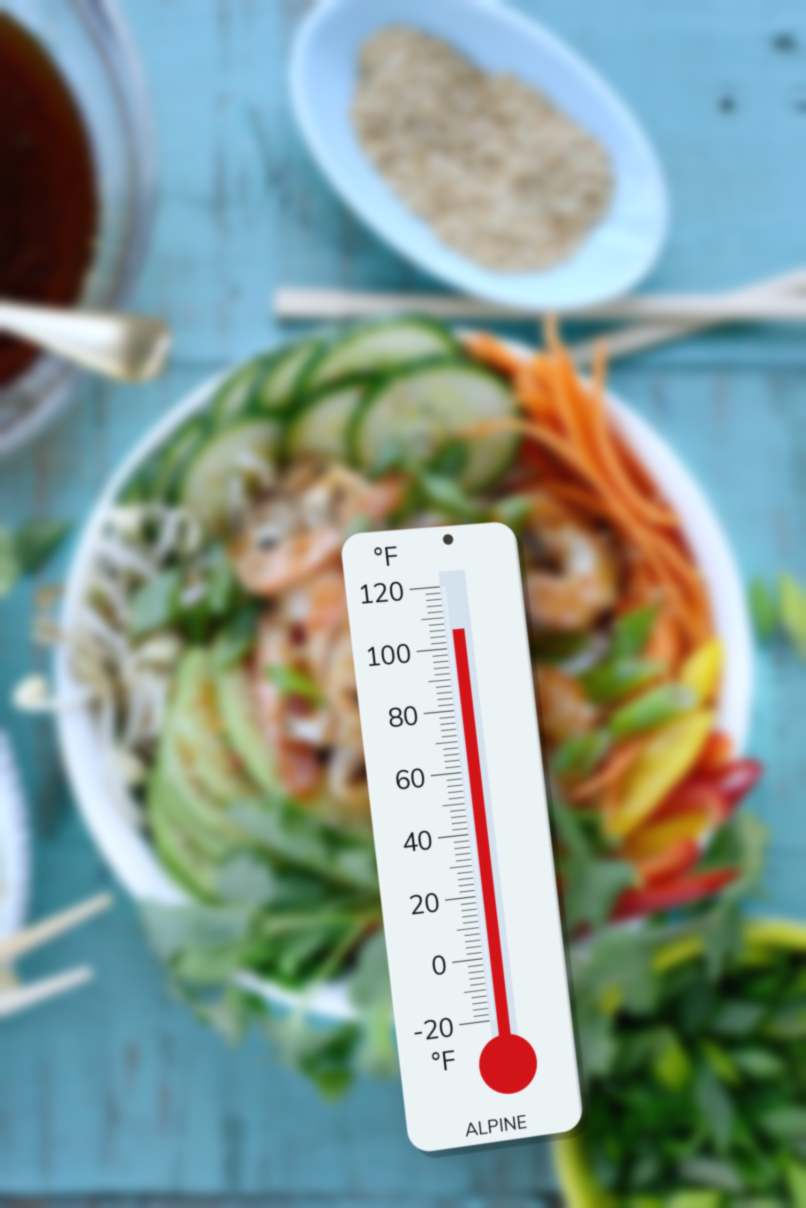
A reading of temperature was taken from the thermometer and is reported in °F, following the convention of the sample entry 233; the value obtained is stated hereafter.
106
